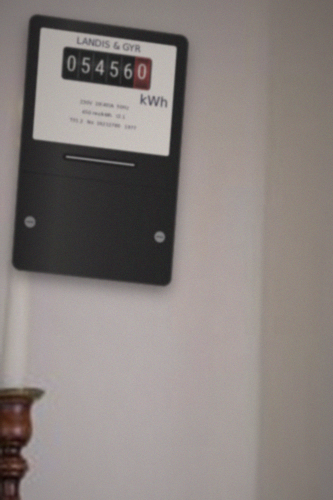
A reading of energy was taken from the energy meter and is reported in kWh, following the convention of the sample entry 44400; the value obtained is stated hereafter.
5456.0
